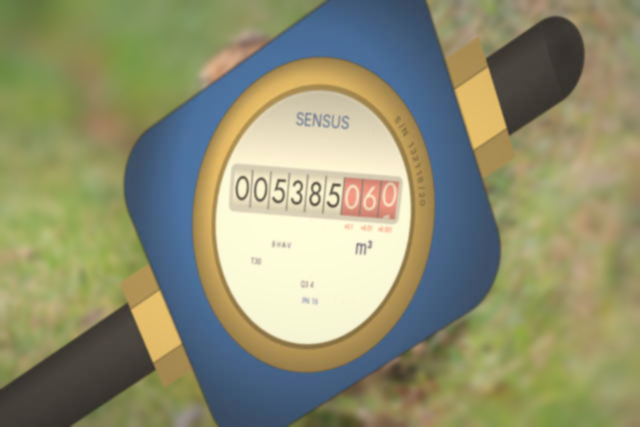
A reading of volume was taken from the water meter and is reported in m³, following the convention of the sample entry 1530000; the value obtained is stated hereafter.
5385.060
